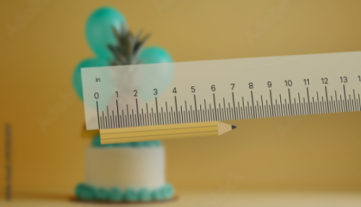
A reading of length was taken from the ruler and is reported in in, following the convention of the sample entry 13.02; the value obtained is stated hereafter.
7
